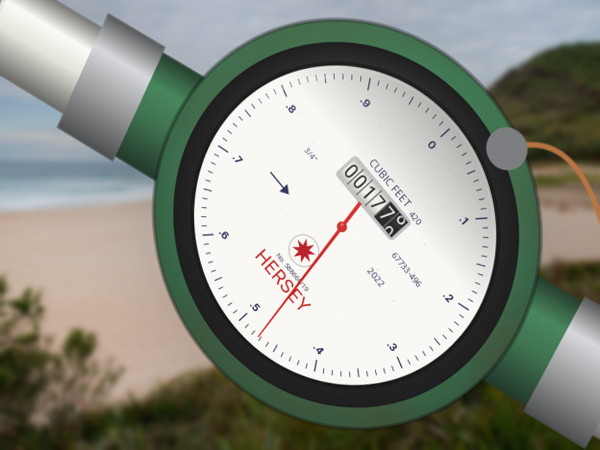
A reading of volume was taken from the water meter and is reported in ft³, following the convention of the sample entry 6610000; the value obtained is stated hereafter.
1778.47
